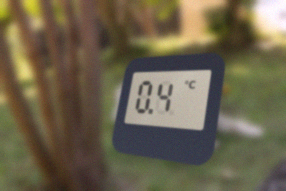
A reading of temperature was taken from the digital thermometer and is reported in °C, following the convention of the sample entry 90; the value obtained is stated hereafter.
0.4
